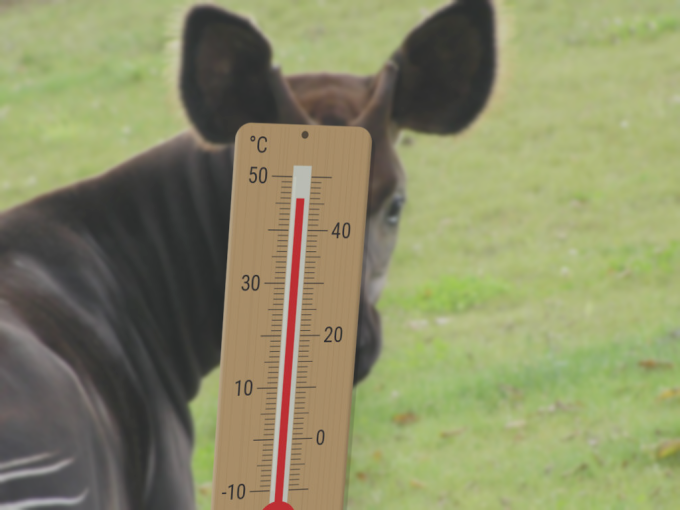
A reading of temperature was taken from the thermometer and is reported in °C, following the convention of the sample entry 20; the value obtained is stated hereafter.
46
